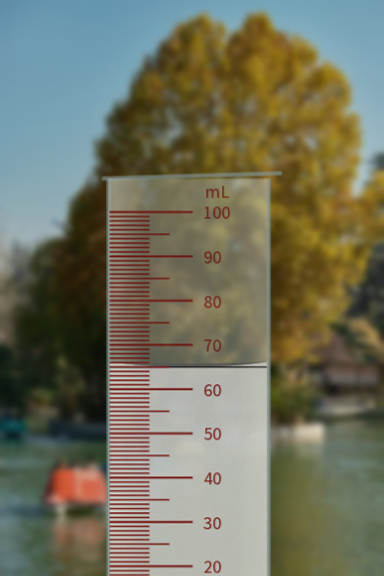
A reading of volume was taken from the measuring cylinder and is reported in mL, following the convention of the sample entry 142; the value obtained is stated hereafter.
65
